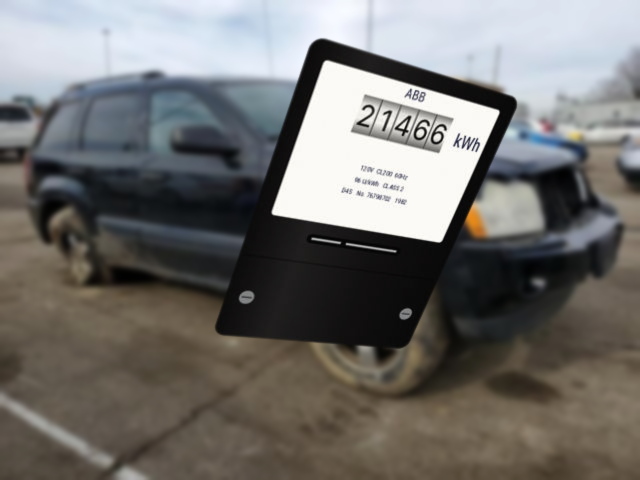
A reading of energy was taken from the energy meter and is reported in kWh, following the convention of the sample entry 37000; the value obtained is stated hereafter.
21466
